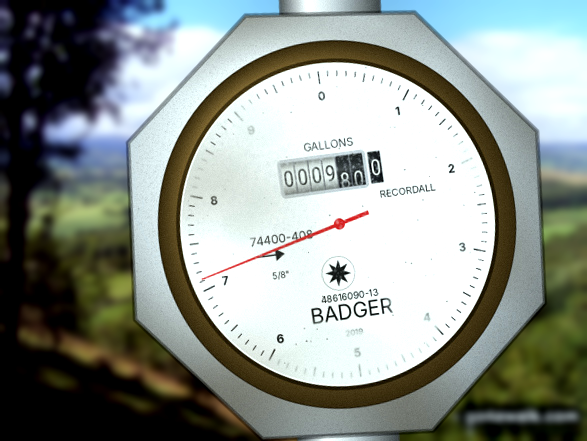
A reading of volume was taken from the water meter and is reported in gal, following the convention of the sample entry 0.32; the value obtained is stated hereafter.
9797.1
